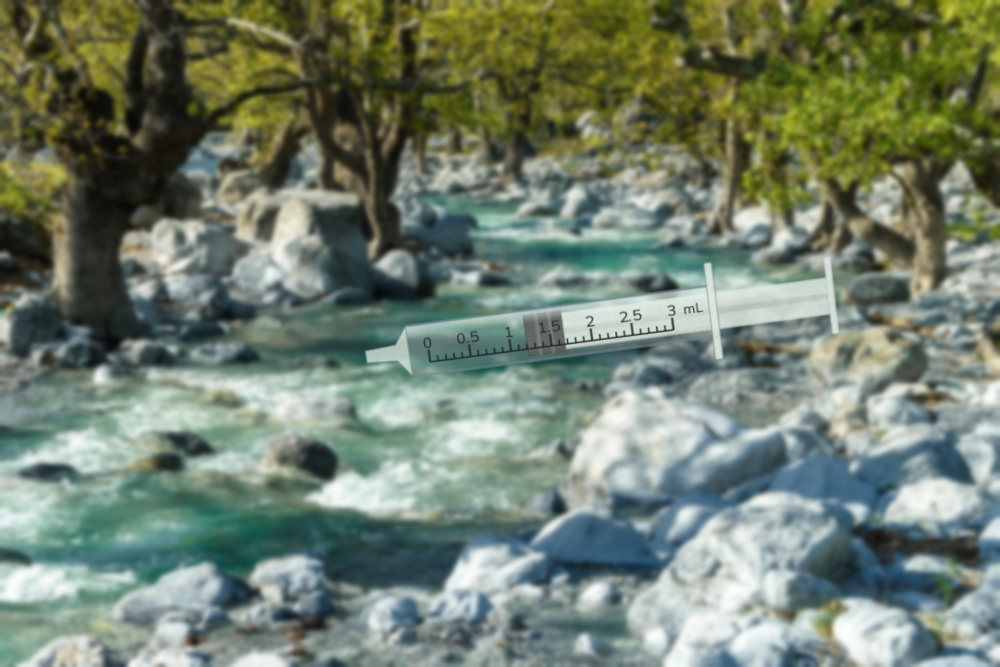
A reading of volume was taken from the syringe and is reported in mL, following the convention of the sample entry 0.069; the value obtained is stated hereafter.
1.2
